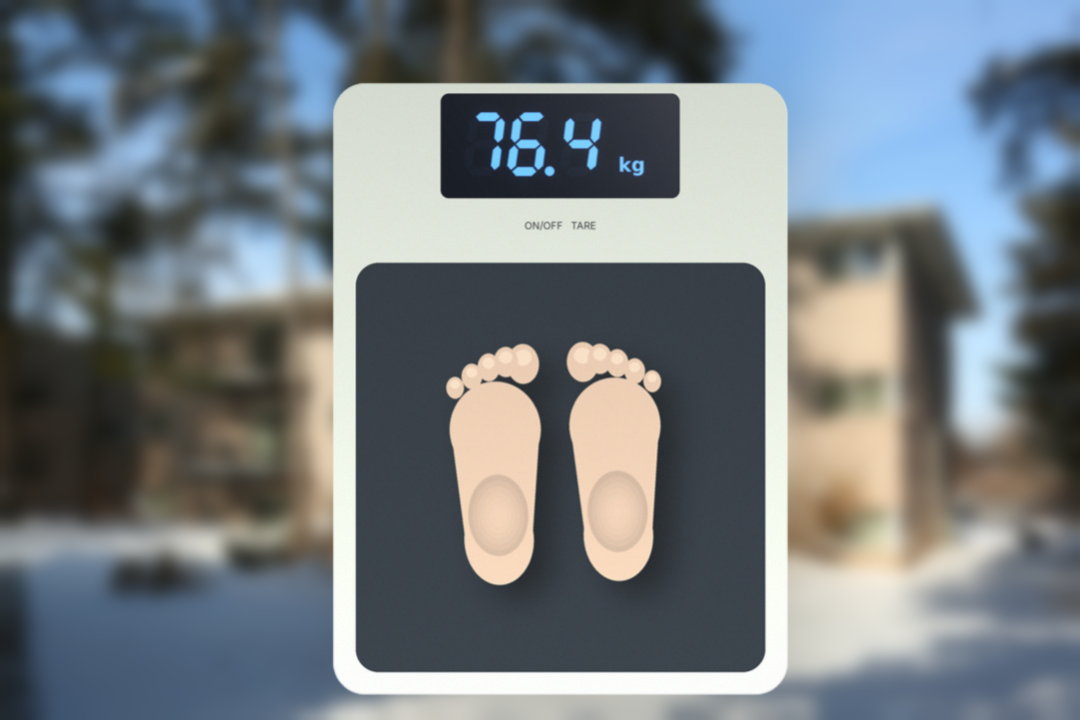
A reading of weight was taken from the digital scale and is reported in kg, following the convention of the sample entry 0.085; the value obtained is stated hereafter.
76.4
